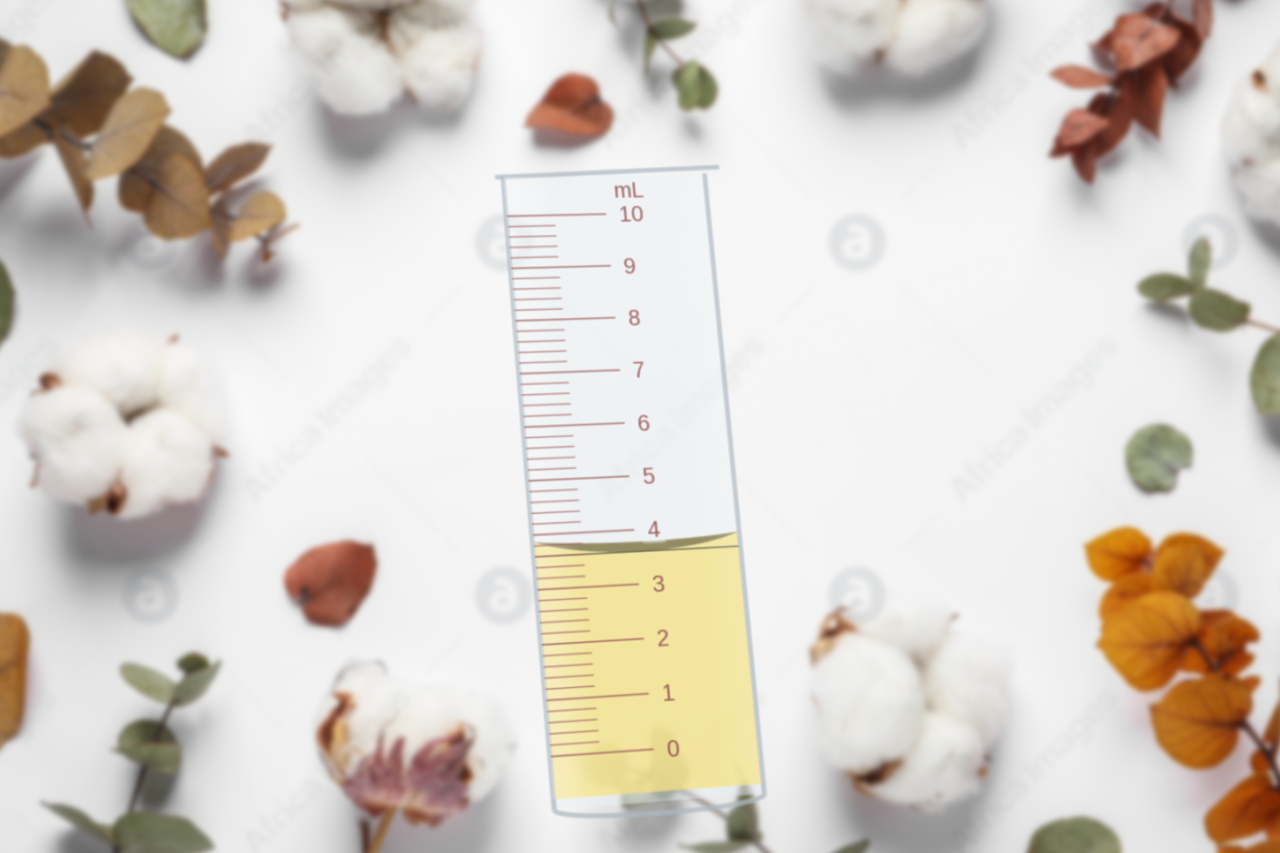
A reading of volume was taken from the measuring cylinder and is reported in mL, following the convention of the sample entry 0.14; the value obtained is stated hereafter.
3.6
